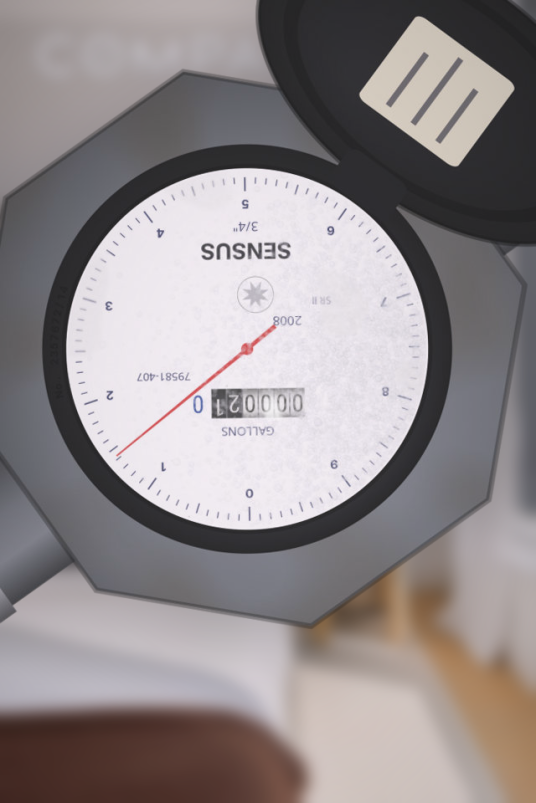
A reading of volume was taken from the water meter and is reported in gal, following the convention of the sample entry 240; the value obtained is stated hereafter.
211.4
